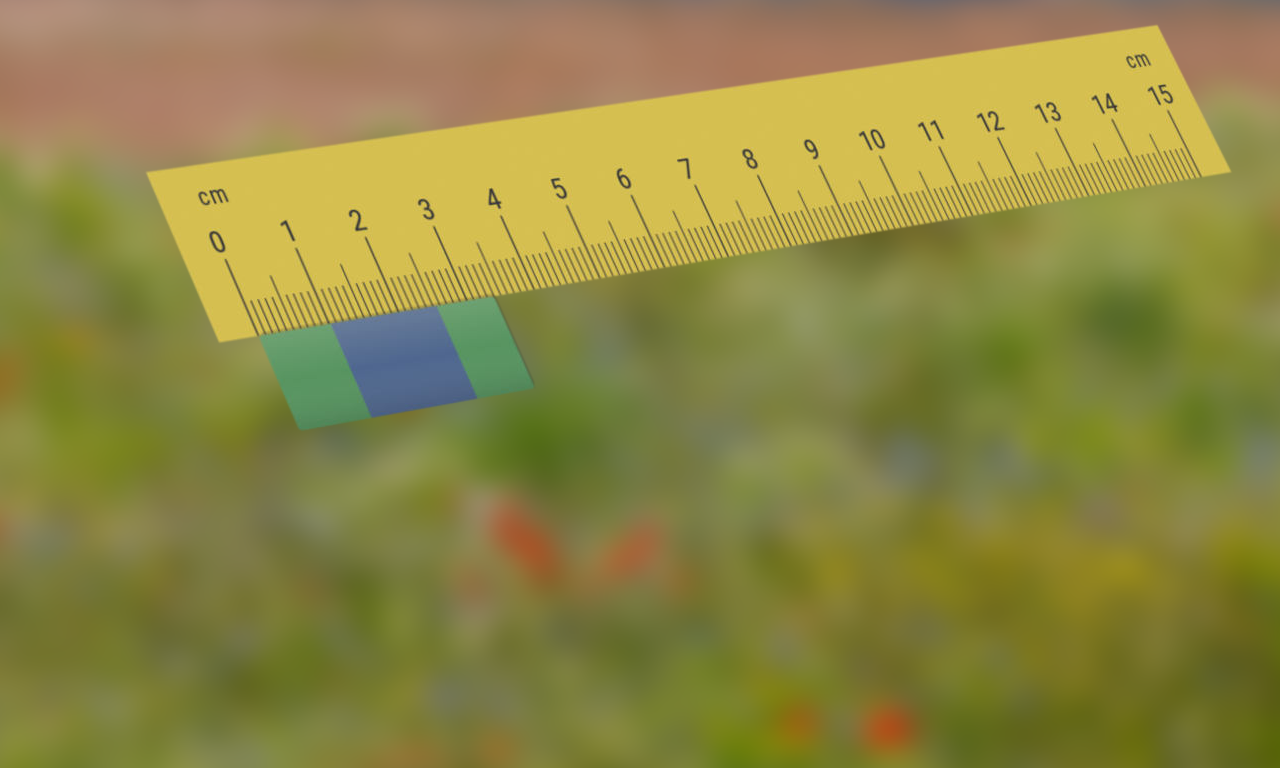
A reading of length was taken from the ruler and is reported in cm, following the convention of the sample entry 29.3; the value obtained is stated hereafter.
3.4
